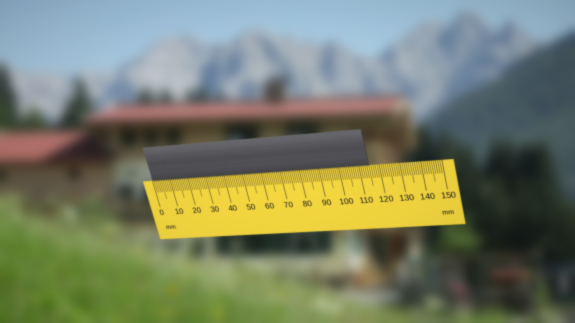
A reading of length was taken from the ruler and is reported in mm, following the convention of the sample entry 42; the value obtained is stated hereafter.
115
